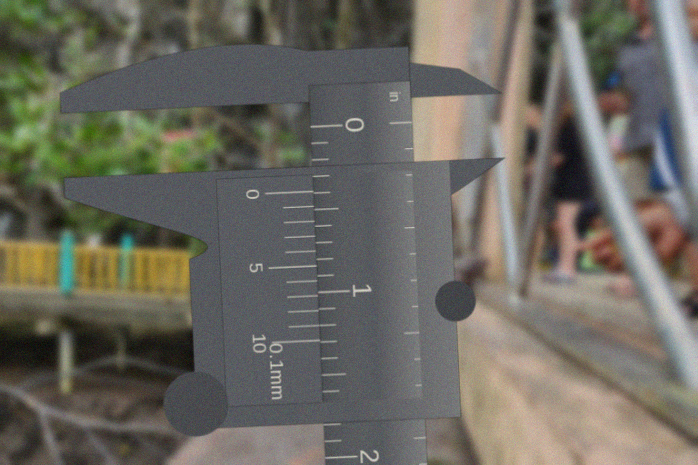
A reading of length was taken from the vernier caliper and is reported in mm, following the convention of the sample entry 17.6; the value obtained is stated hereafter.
3.9
